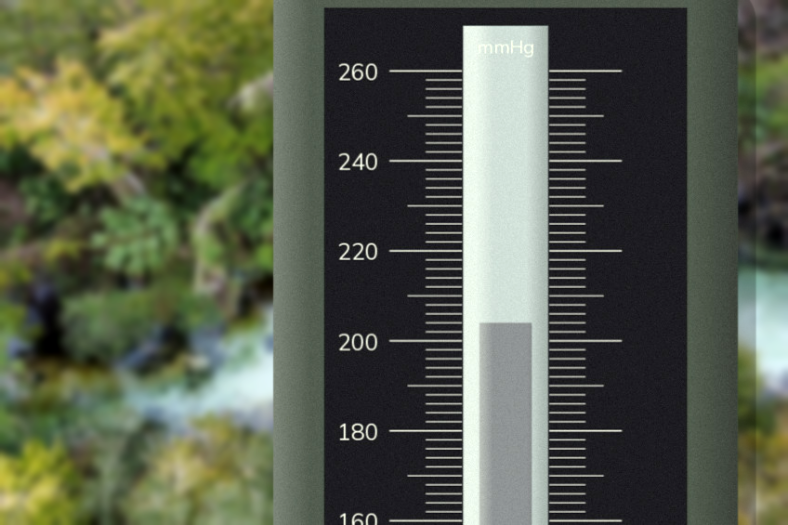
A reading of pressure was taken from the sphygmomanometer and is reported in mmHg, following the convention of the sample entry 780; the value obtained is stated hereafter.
204
